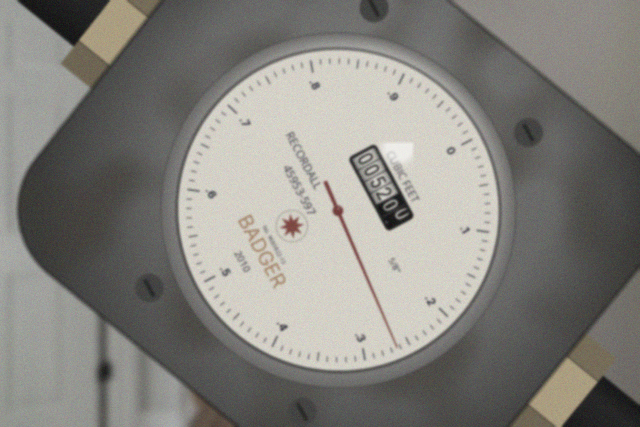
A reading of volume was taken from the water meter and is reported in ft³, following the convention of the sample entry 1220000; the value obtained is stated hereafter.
5200.26
